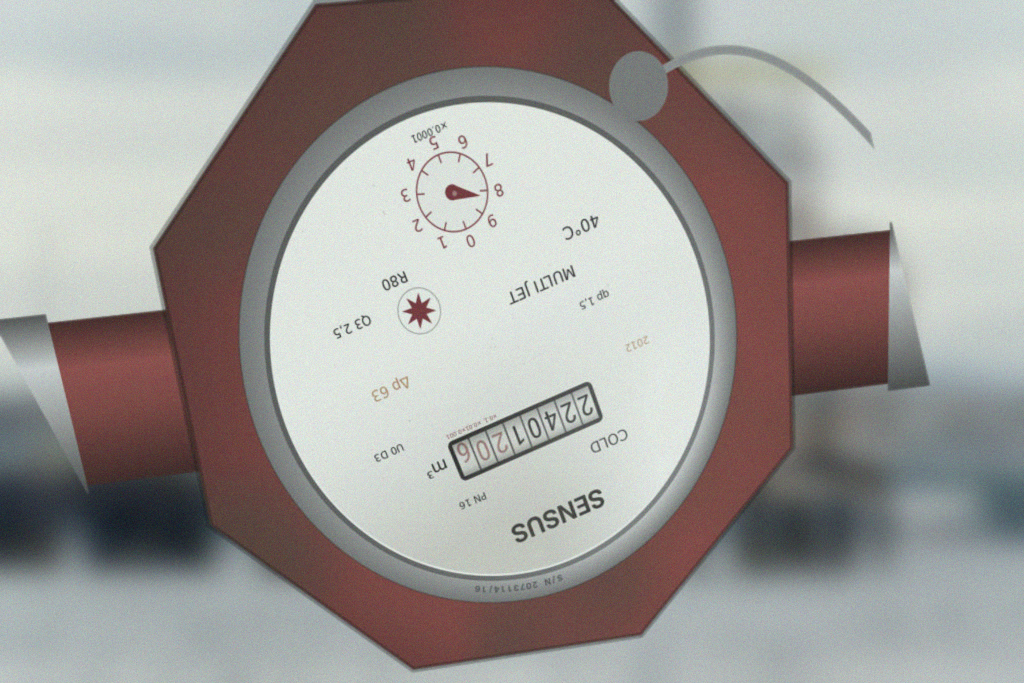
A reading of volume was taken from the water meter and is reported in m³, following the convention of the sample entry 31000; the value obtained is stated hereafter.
22401.2058
